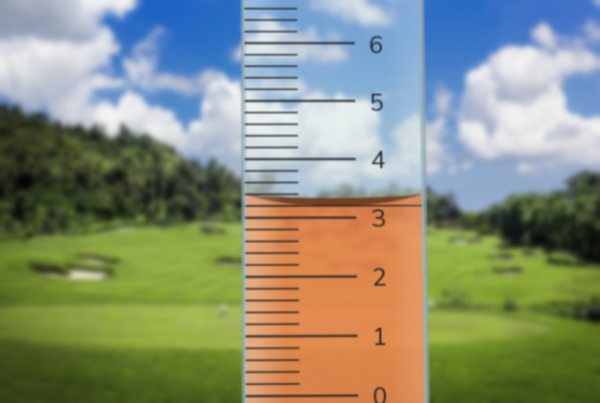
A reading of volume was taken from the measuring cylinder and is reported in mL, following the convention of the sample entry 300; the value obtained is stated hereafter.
3.2
